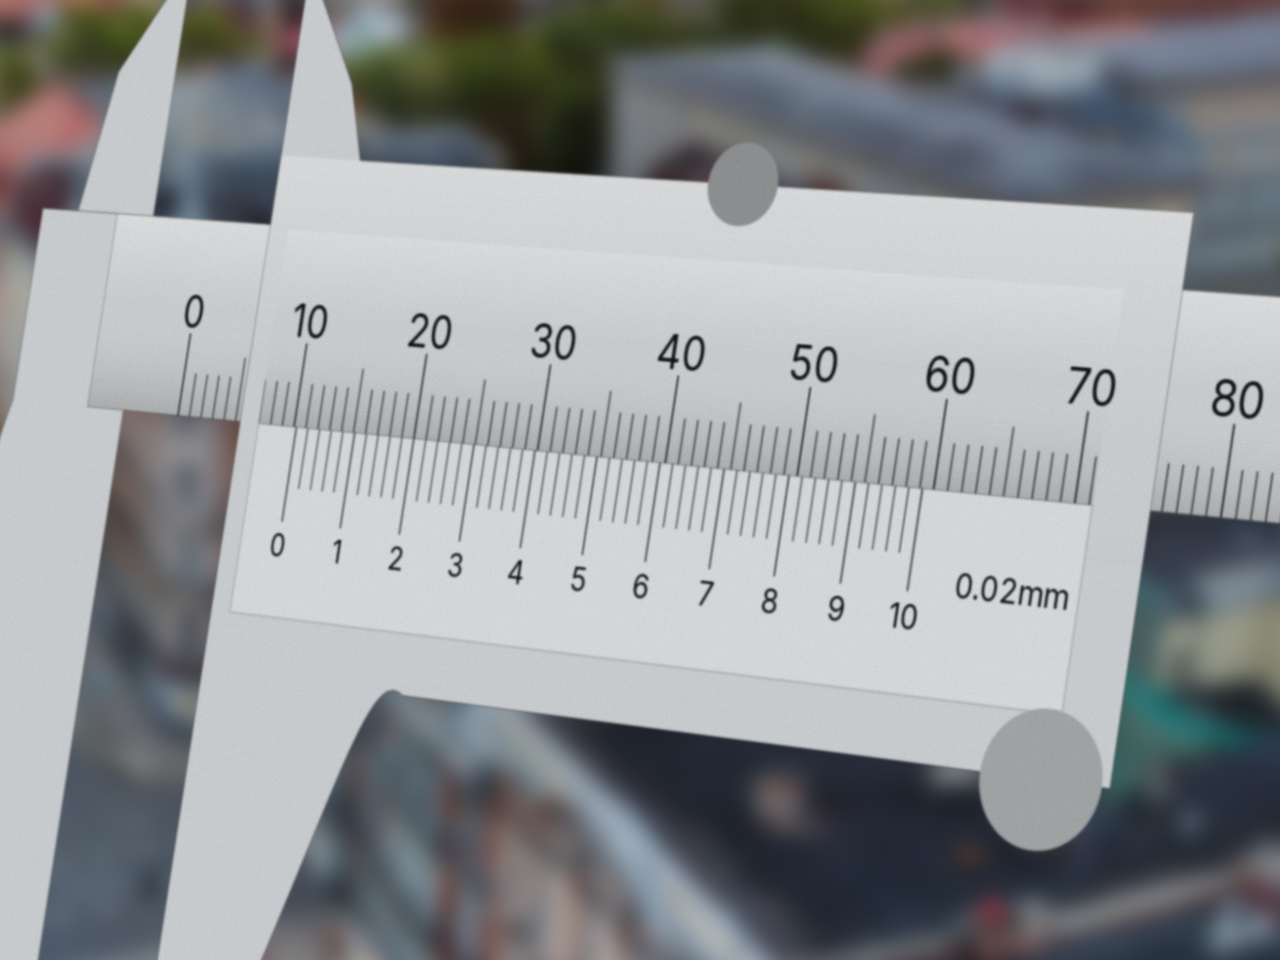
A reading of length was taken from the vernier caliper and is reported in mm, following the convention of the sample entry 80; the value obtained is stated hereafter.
10.2
